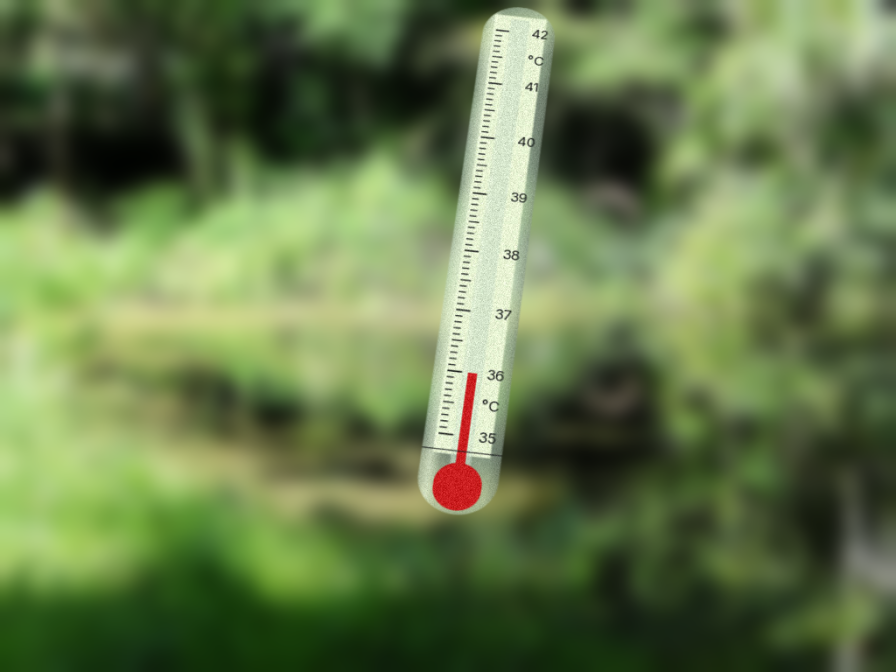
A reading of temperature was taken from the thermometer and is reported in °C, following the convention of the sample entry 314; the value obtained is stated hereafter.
36
